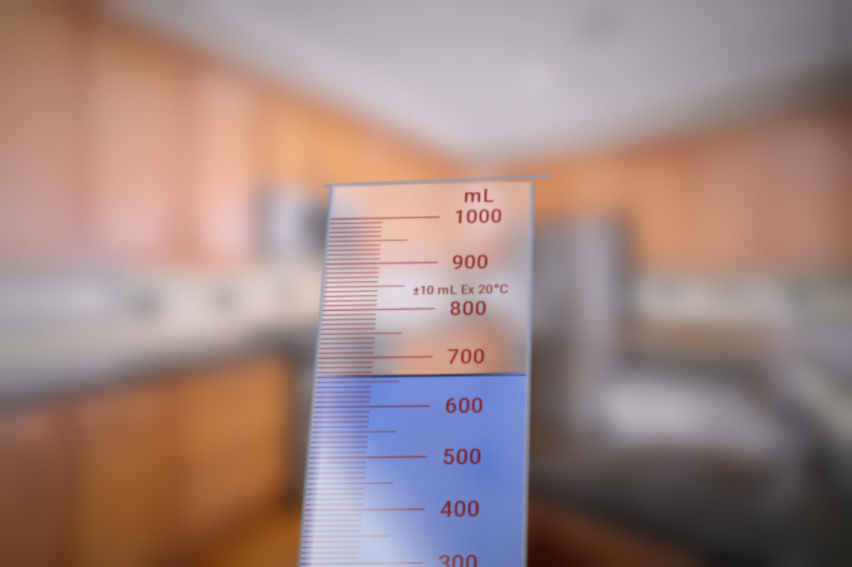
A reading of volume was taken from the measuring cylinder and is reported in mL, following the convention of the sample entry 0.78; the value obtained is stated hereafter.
660
